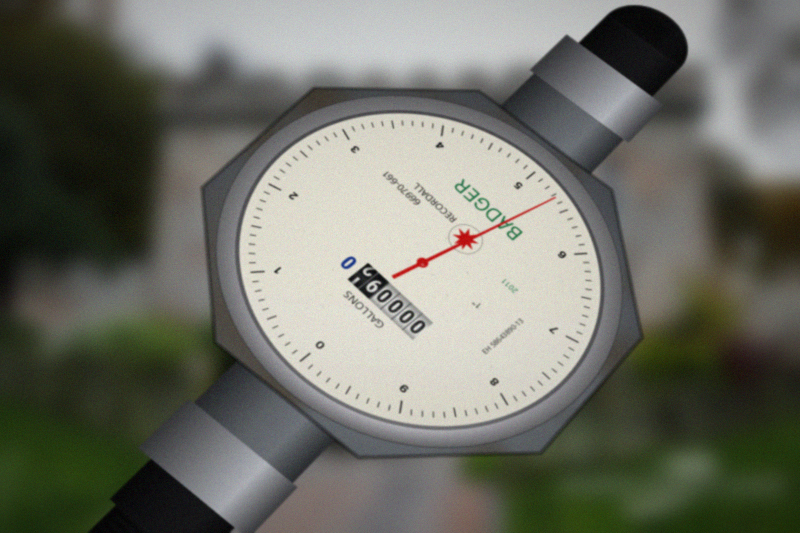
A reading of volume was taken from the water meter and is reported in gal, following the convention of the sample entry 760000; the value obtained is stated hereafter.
915.3
